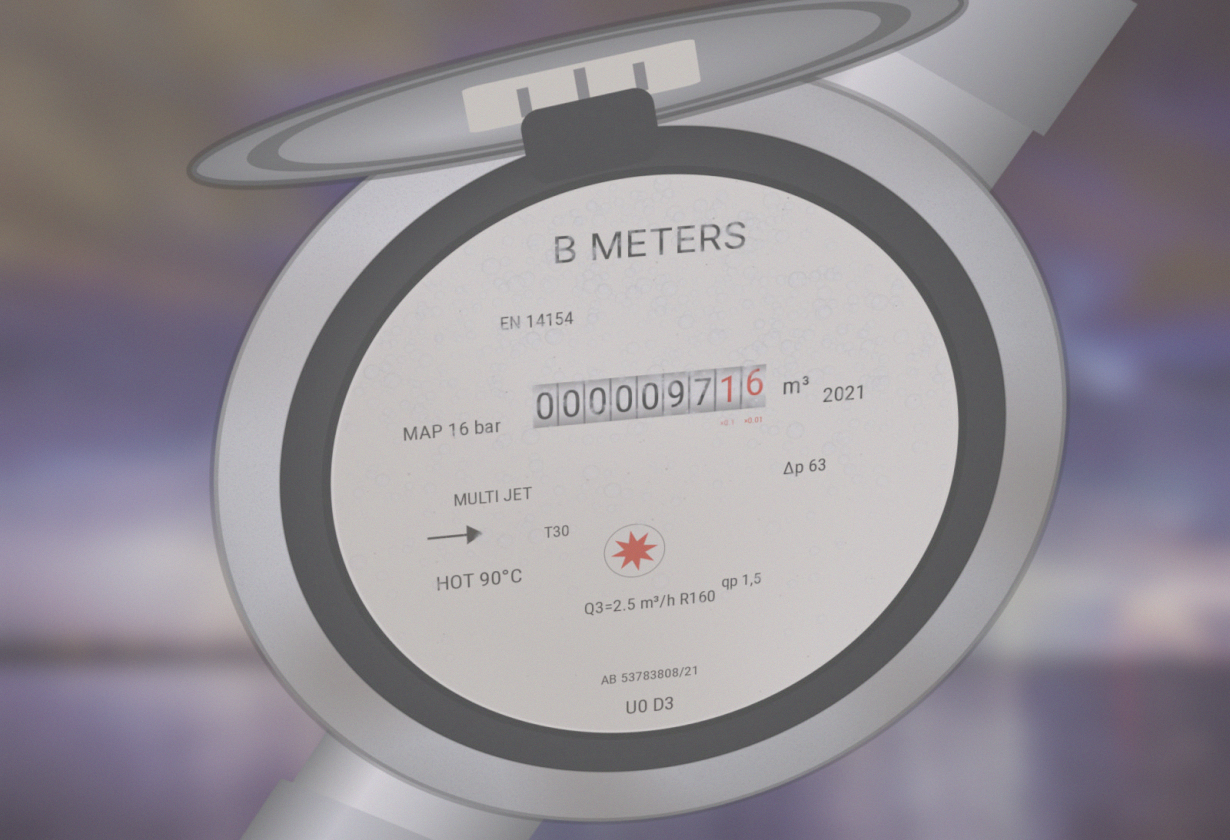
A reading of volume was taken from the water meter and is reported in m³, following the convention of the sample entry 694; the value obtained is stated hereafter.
97.16
